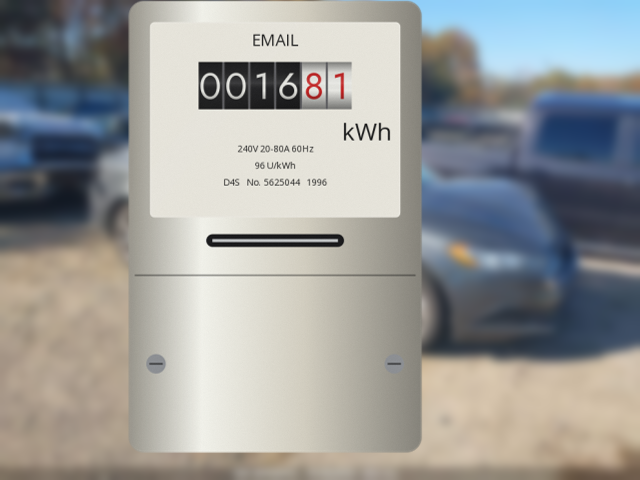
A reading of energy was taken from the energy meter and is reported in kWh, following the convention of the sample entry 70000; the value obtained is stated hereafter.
16.81
